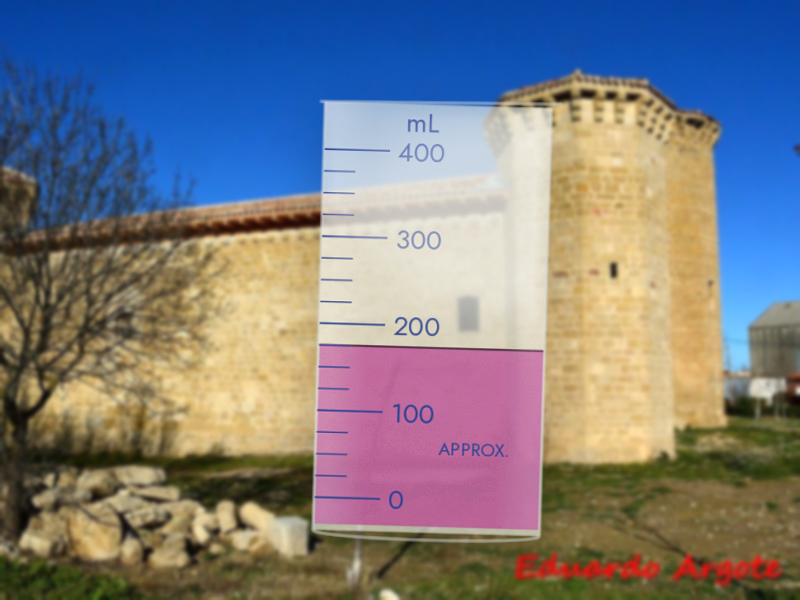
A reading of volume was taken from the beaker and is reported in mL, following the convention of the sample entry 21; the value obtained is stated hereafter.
175
